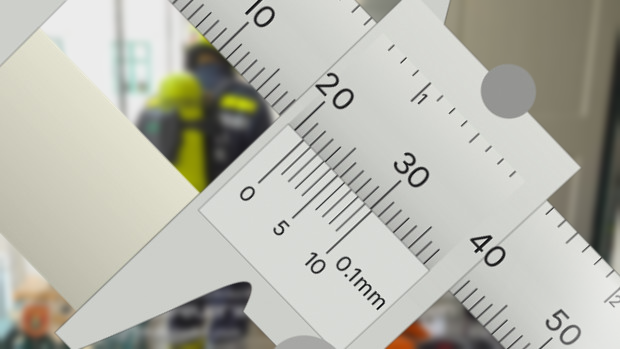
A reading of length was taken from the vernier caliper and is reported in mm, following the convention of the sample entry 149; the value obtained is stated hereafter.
21.2
